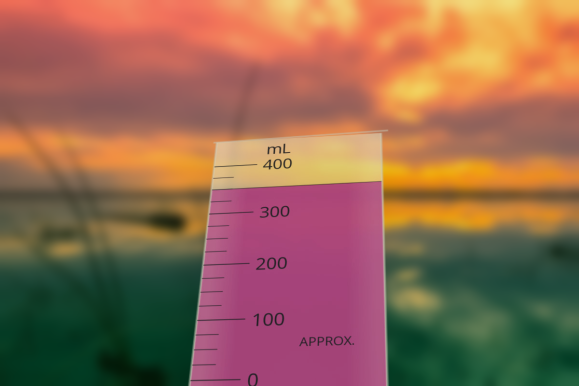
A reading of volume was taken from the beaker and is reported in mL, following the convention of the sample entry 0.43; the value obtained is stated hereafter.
350
